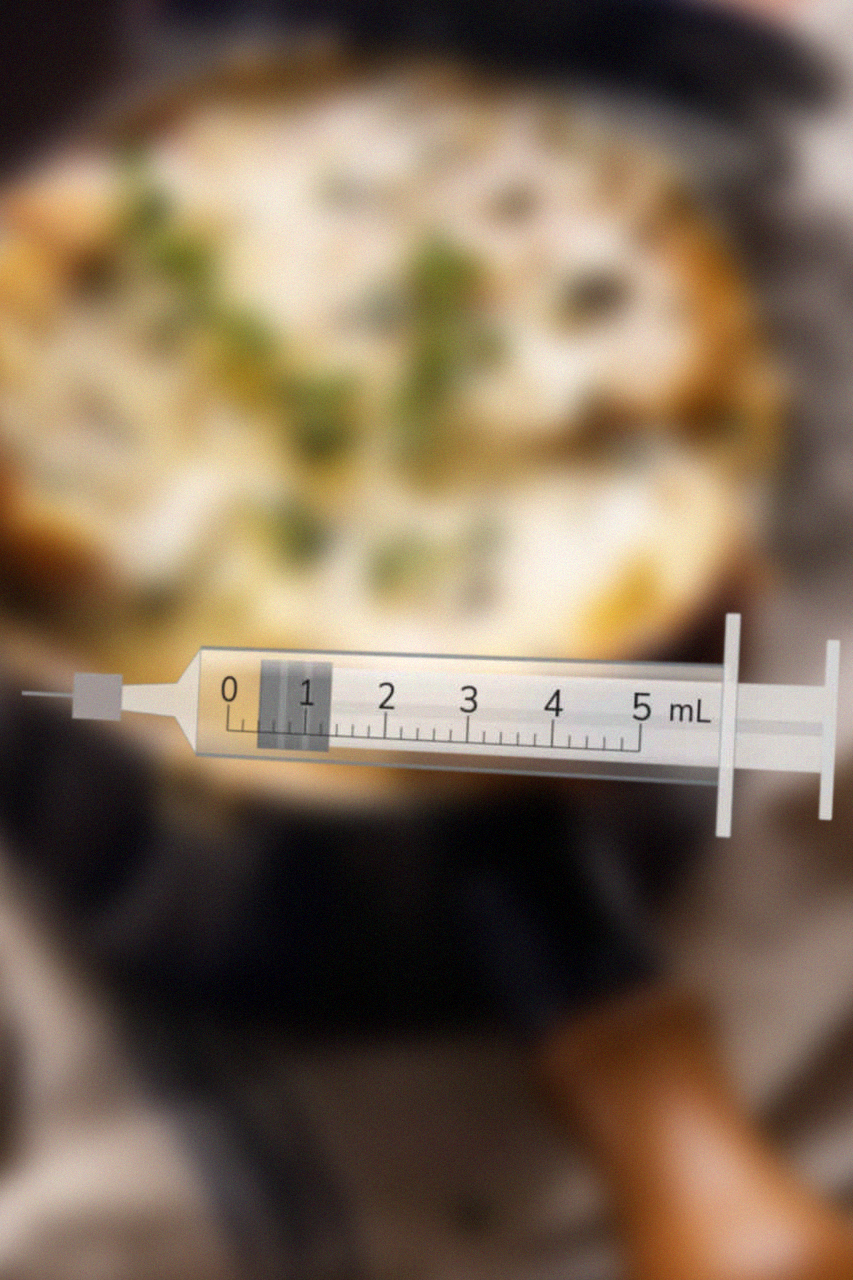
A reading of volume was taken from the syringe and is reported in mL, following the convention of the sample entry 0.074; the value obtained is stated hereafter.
0.4
